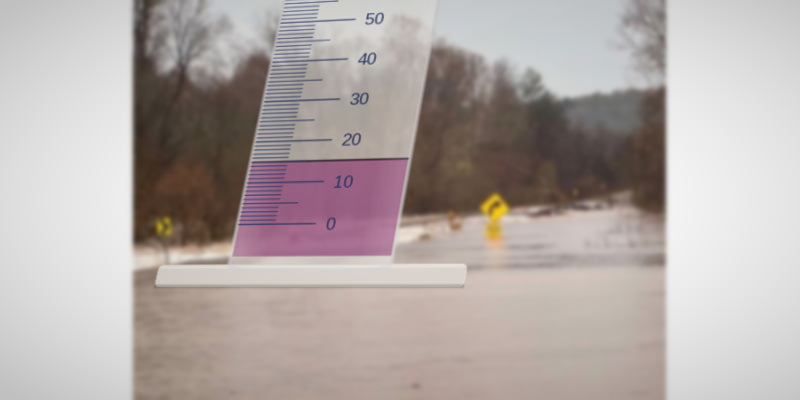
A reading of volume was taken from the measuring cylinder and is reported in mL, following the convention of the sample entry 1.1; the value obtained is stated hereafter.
15
